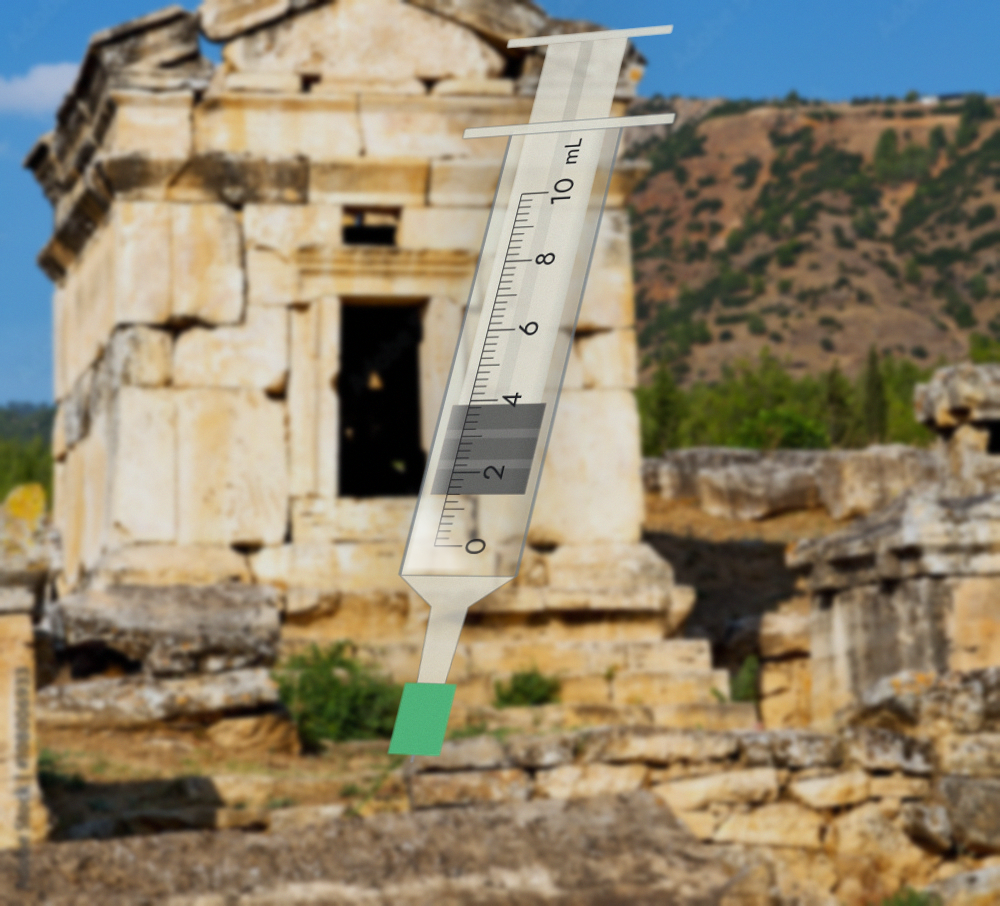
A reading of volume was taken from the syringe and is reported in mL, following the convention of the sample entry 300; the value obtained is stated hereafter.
1.4
